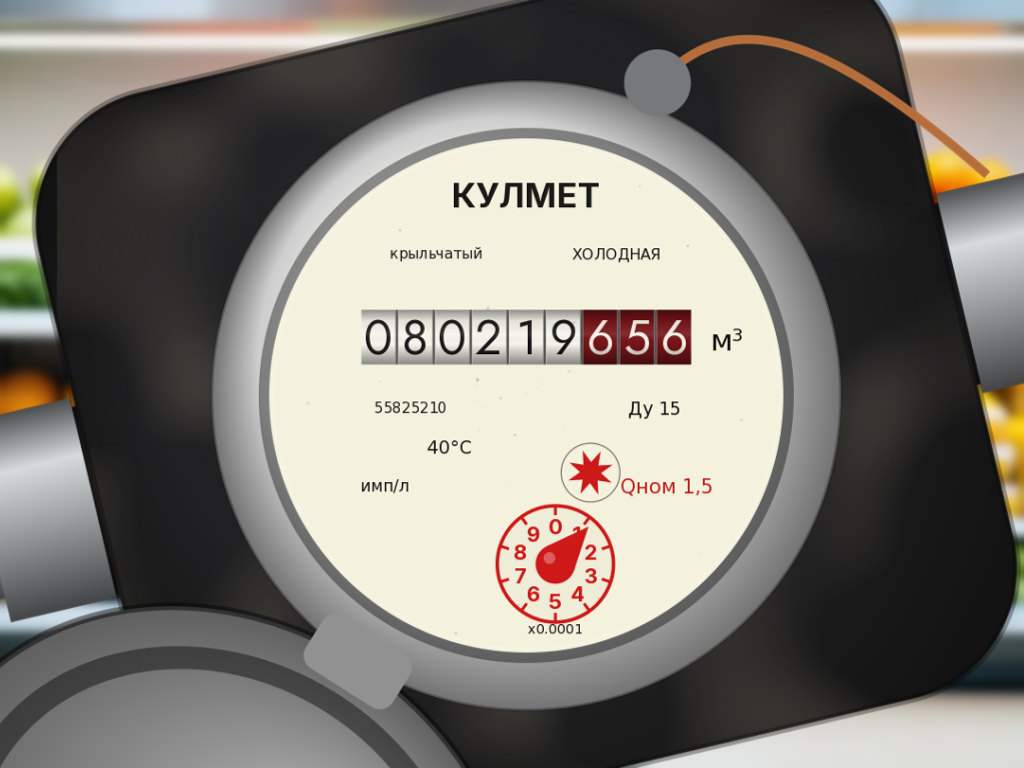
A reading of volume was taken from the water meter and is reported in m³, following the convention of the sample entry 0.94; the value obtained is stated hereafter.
80219.6561
